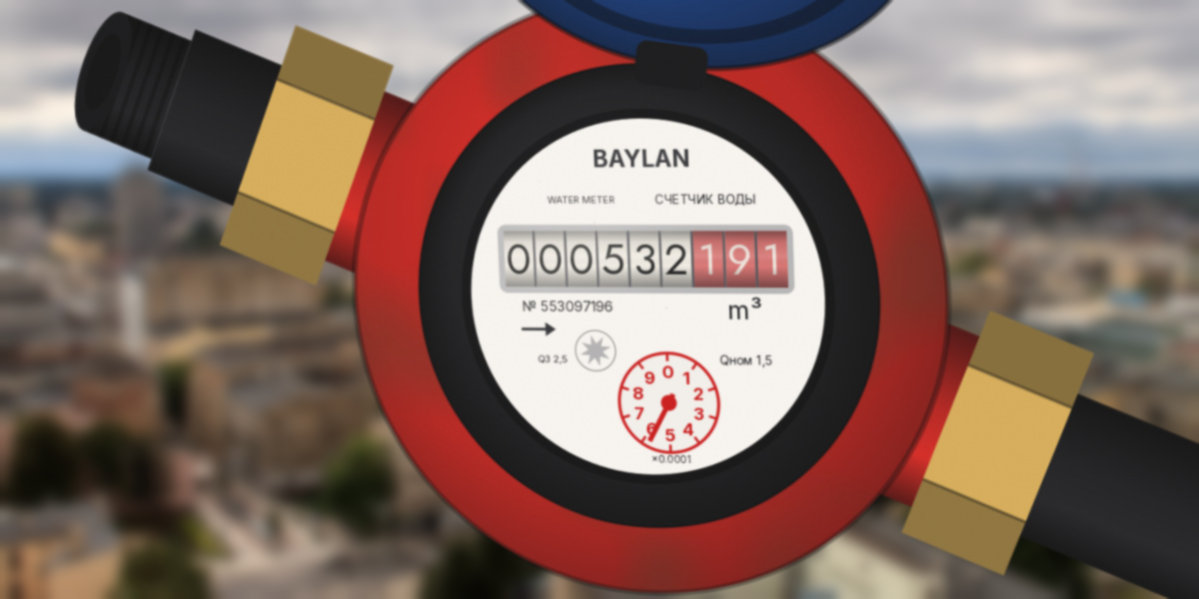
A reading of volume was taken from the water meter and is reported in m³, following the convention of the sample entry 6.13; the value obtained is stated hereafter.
532.1915
